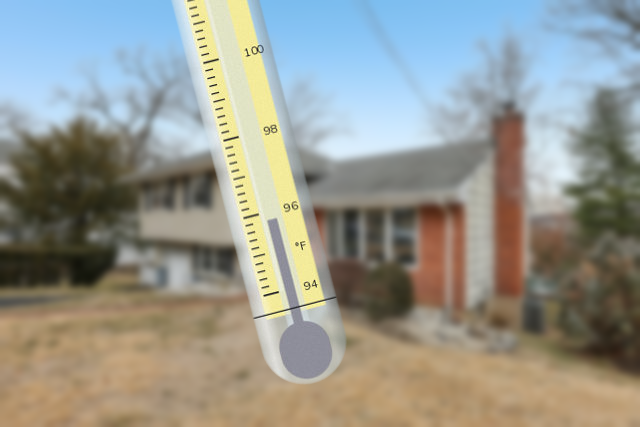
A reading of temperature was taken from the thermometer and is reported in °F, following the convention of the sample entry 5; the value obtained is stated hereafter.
95.8
